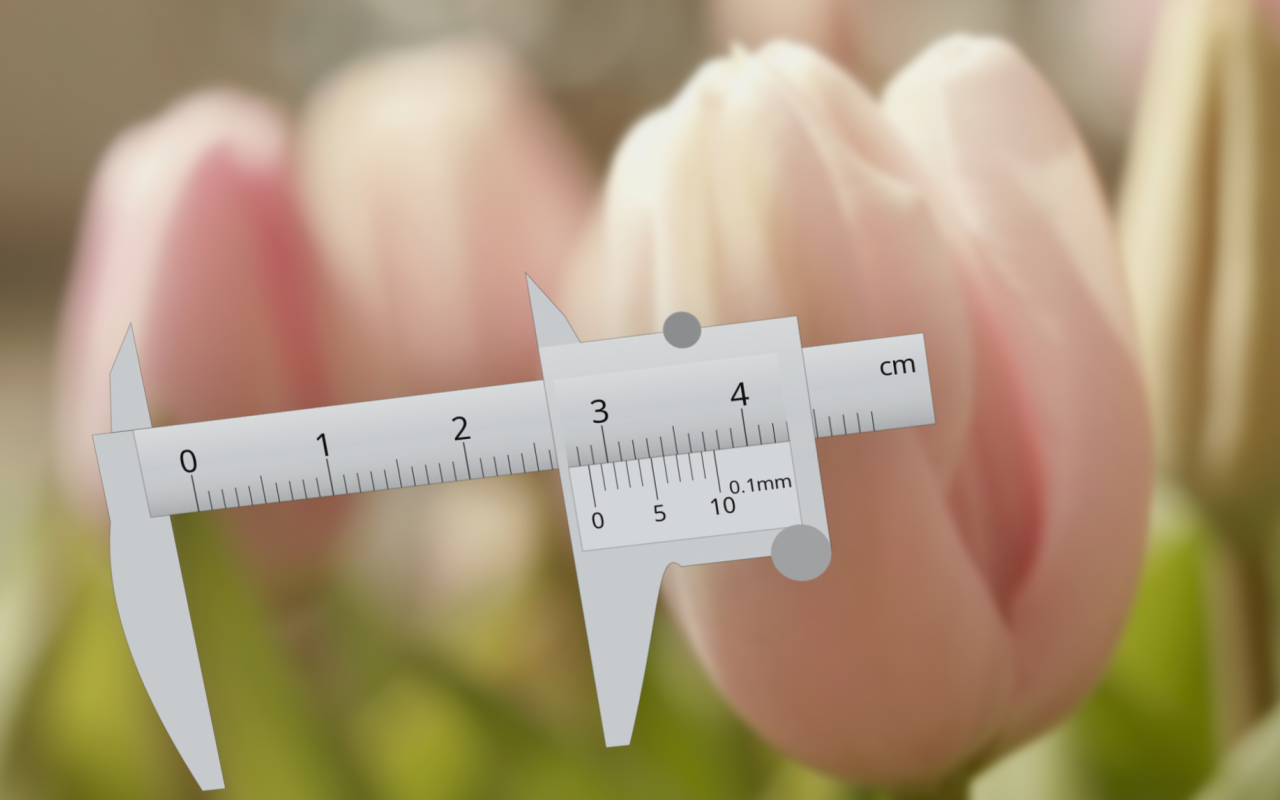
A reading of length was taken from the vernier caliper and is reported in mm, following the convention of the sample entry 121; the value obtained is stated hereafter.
28.6
